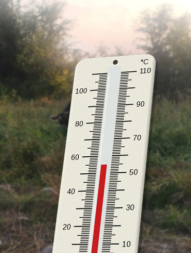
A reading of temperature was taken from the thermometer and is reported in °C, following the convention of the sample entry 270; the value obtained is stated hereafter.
55
